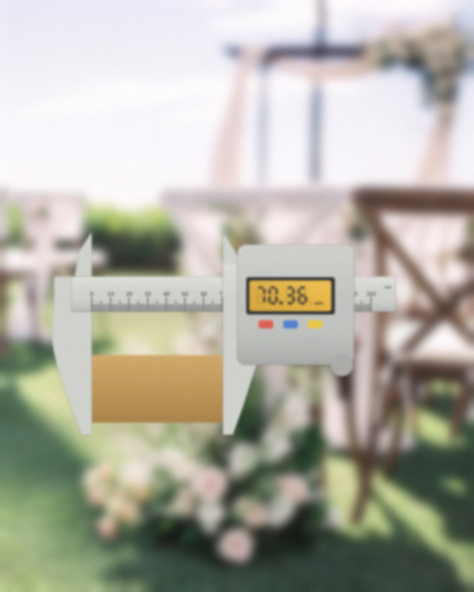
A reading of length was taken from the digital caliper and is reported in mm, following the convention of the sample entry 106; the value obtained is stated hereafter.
70.36
